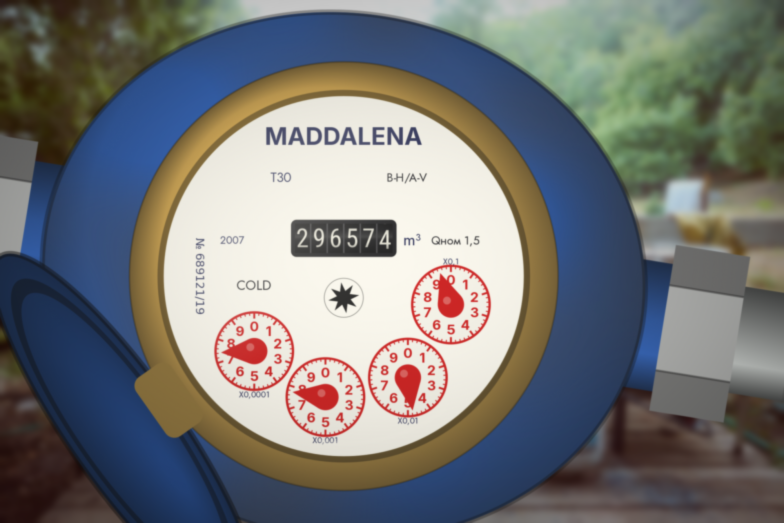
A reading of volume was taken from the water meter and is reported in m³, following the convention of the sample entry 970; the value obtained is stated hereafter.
296573.9477
